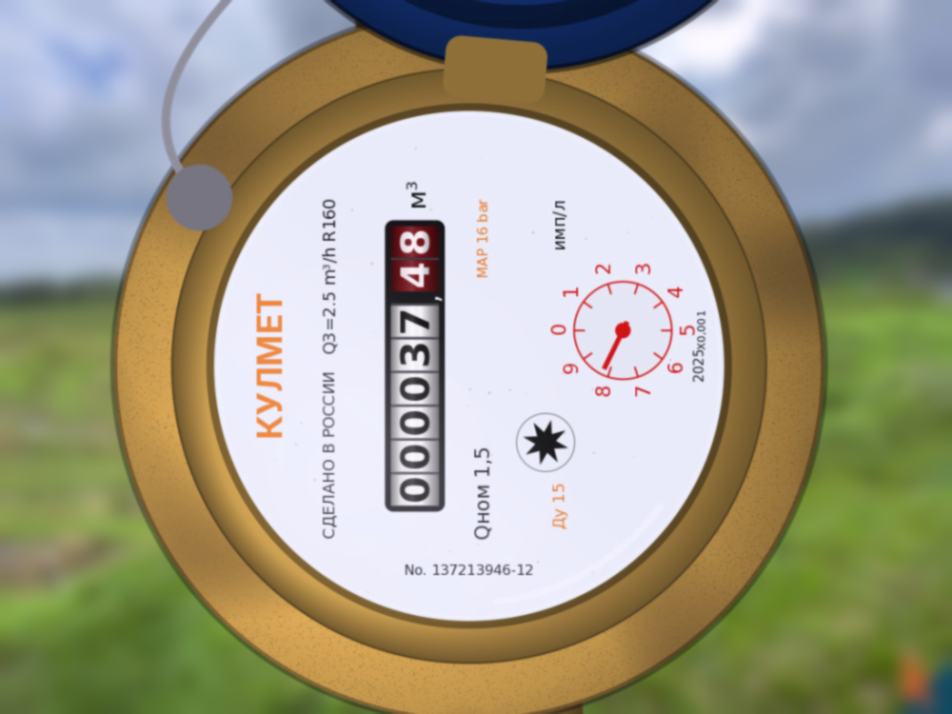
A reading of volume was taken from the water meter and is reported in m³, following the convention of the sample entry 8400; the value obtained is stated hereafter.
37.488
